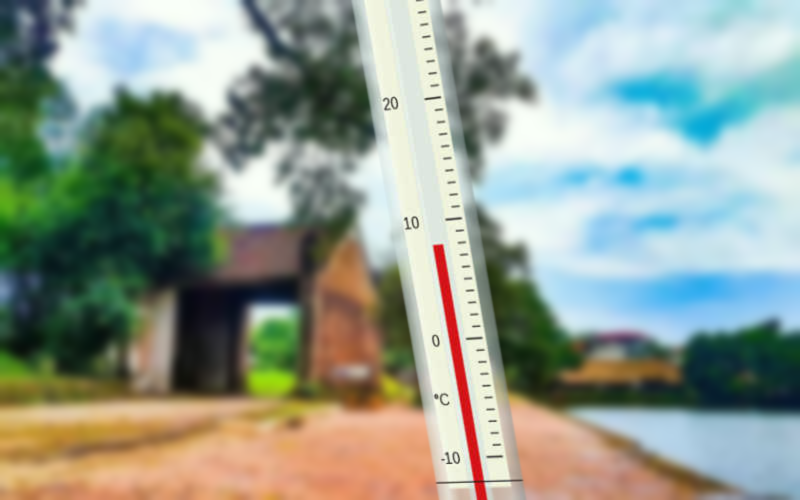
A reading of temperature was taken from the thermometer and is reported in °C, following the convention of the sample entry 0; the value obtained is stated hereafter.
8
